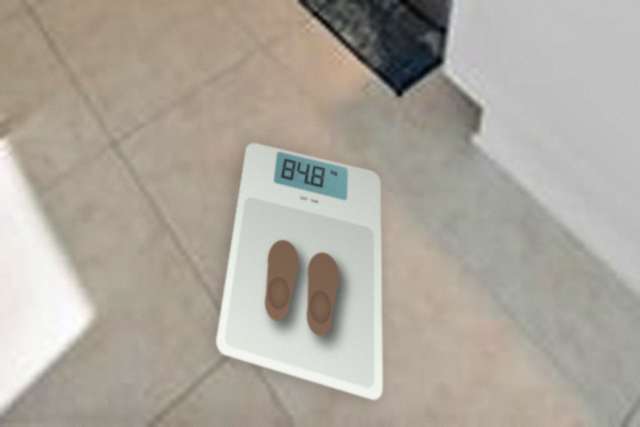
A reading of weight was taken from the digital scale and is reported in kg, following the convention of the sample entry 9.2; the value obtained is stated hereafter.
84.8
